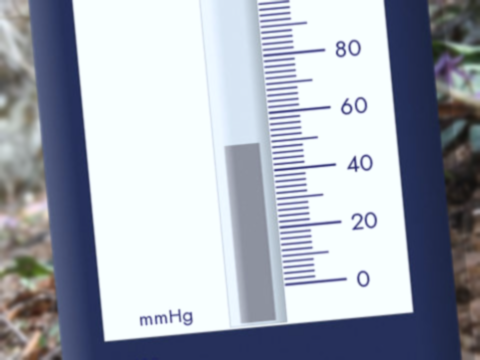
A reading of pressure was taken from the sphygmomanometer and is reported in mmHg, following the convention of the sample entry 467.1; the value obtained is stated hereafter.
50
